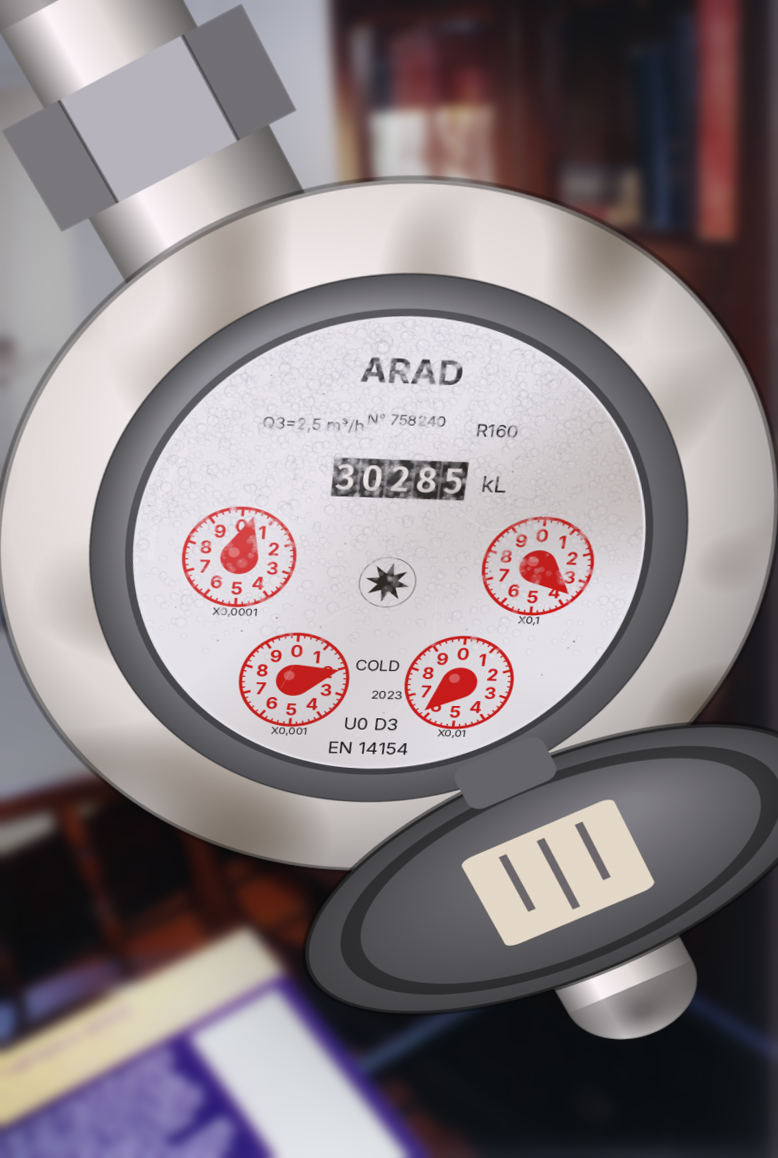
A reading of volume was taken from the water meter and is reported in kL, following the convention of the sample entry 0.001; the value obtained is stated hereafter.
30285.3620
